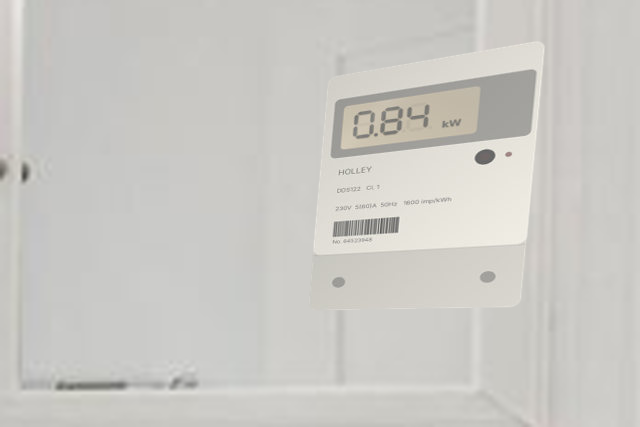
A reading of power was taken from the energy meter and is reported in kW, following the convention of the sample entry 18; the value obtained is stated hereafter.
0.84
